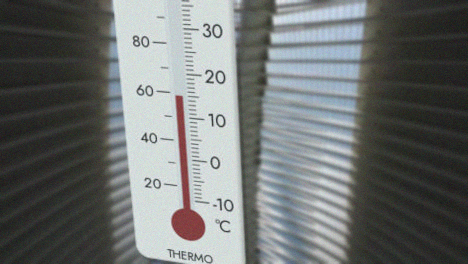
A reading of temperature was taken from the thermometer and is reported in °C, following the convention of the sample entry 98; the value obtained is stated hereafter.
15
